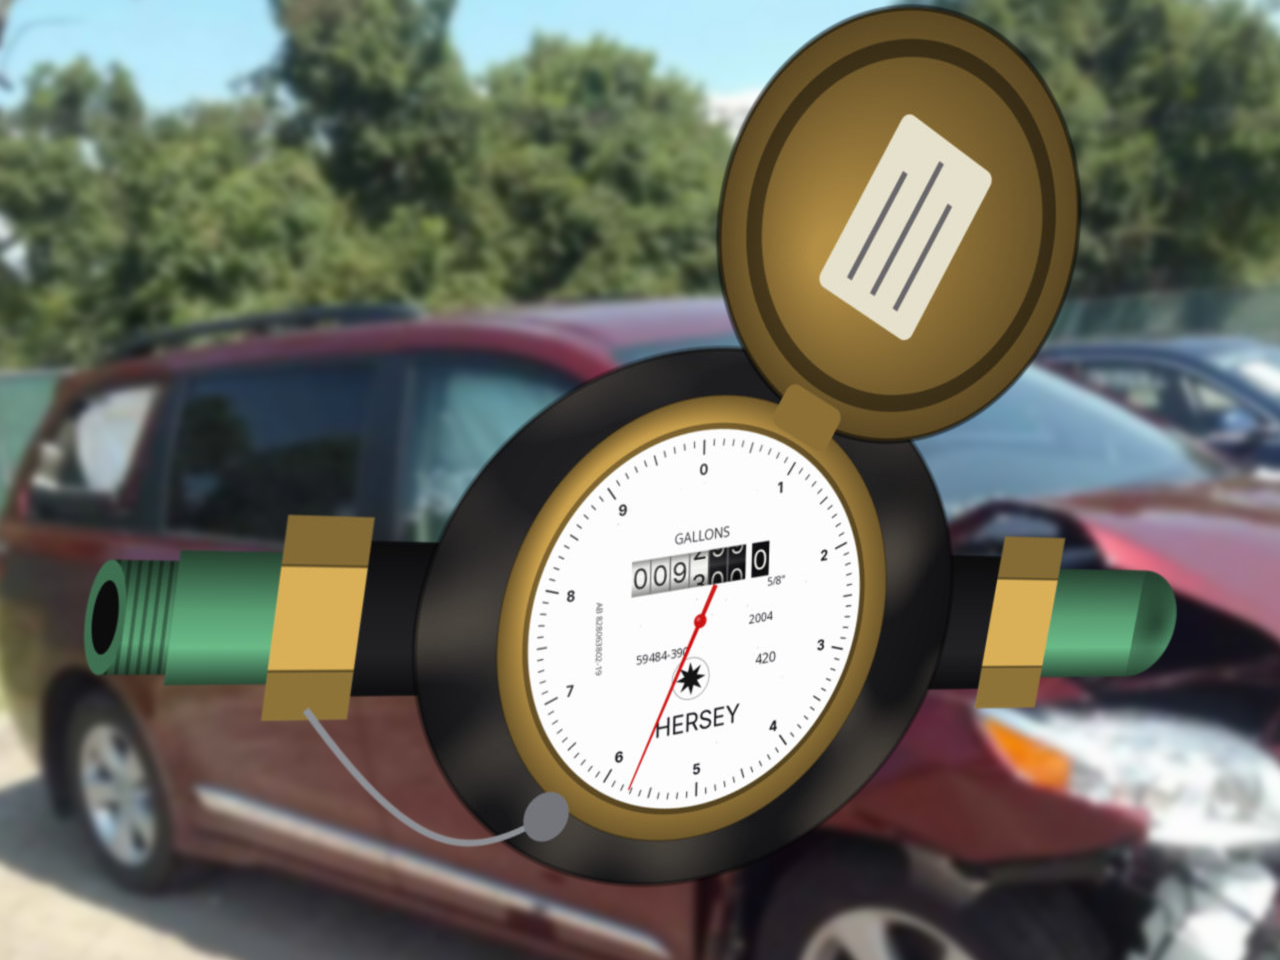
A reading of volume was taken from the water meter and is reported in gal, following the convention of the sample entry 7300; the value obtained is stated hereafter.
92995.7
